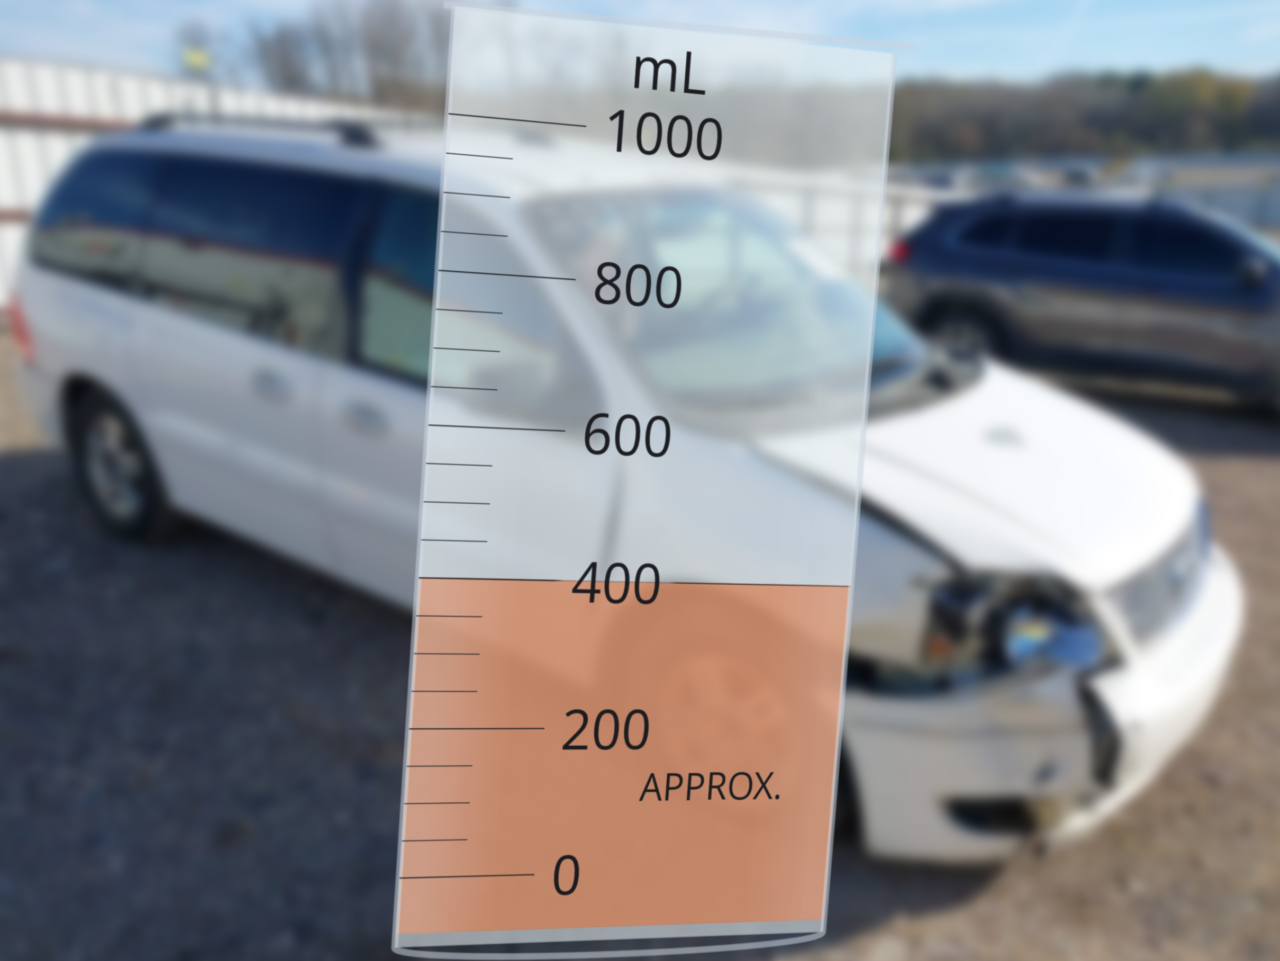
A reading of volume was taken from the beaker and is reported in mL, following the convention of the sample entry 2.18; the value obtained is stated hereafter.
400
